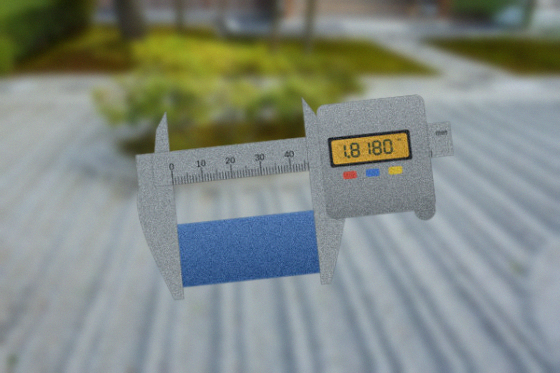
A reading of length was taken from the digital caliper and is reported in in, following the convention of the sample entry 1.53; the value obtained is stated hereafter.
1.8180
